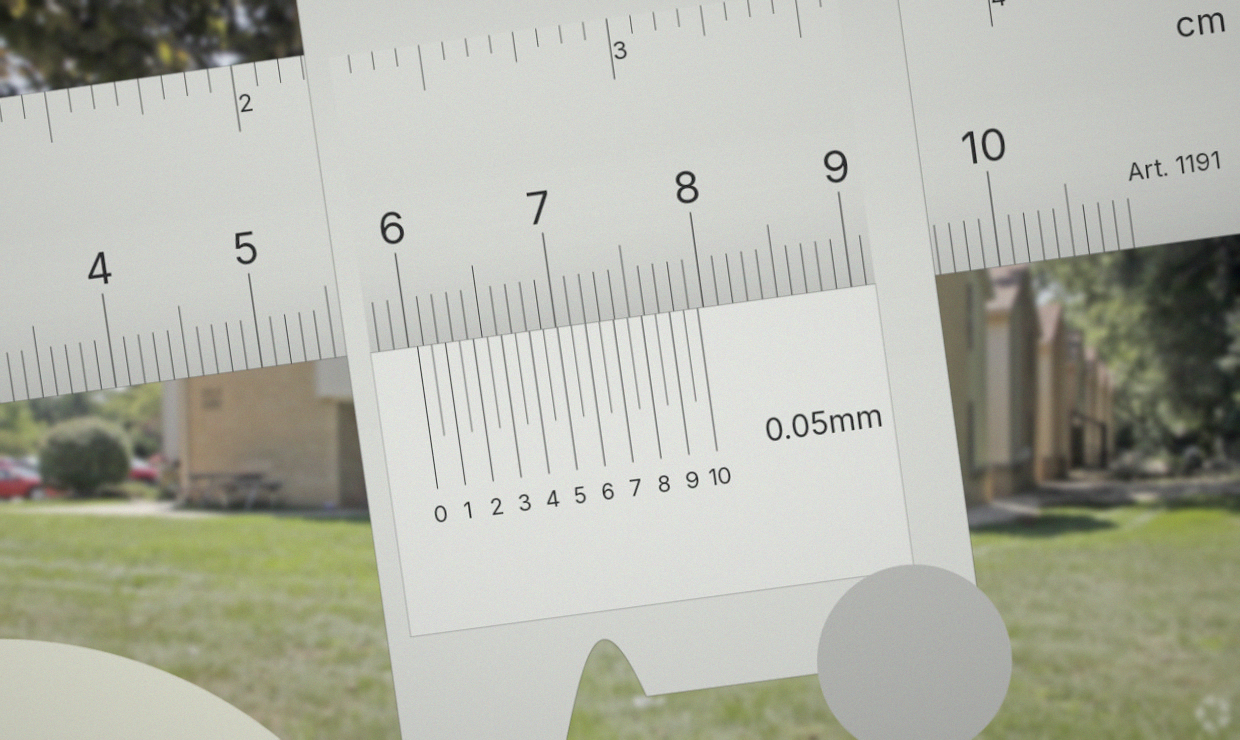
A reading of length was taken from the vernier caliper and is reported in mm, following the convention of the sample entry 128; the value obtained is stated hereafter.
60.6
